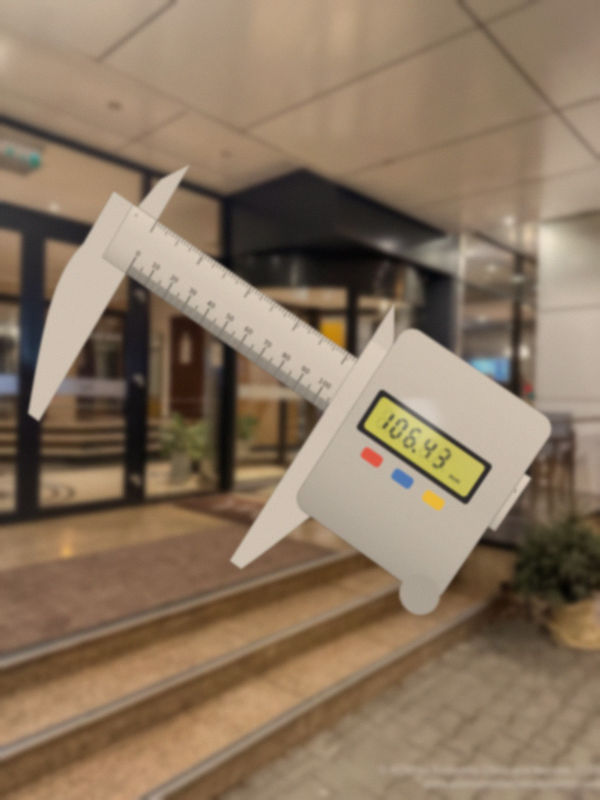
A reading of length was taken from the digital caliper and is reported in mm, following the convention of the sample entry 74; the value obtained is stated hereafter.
106.43
